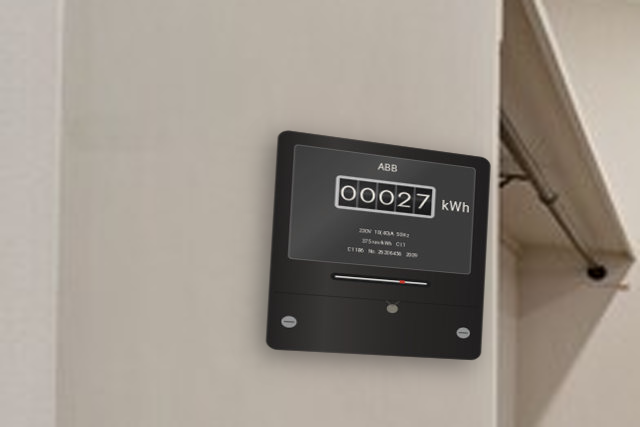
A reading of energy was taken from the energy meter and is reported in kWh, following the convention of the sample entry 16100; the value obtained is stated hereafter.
27
